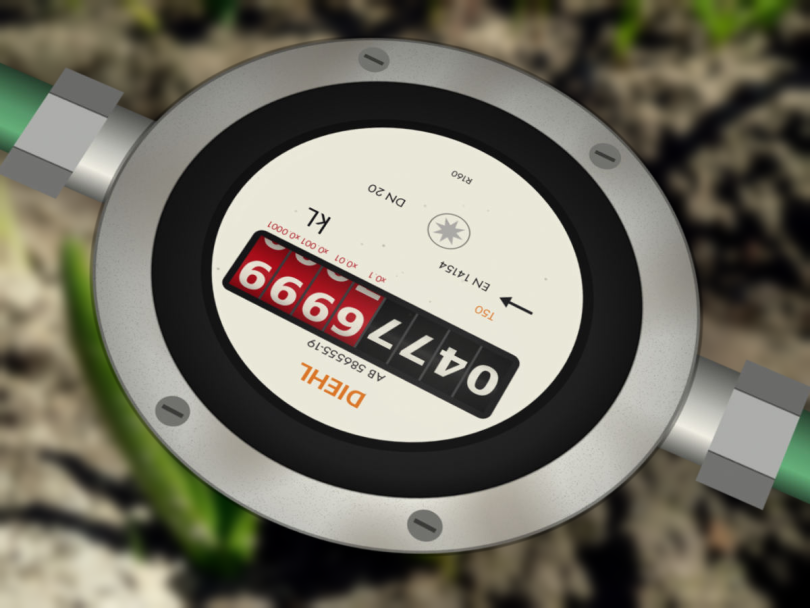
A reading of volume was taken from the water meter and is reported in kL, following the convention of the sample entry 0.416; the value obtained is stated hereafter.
477.6999
